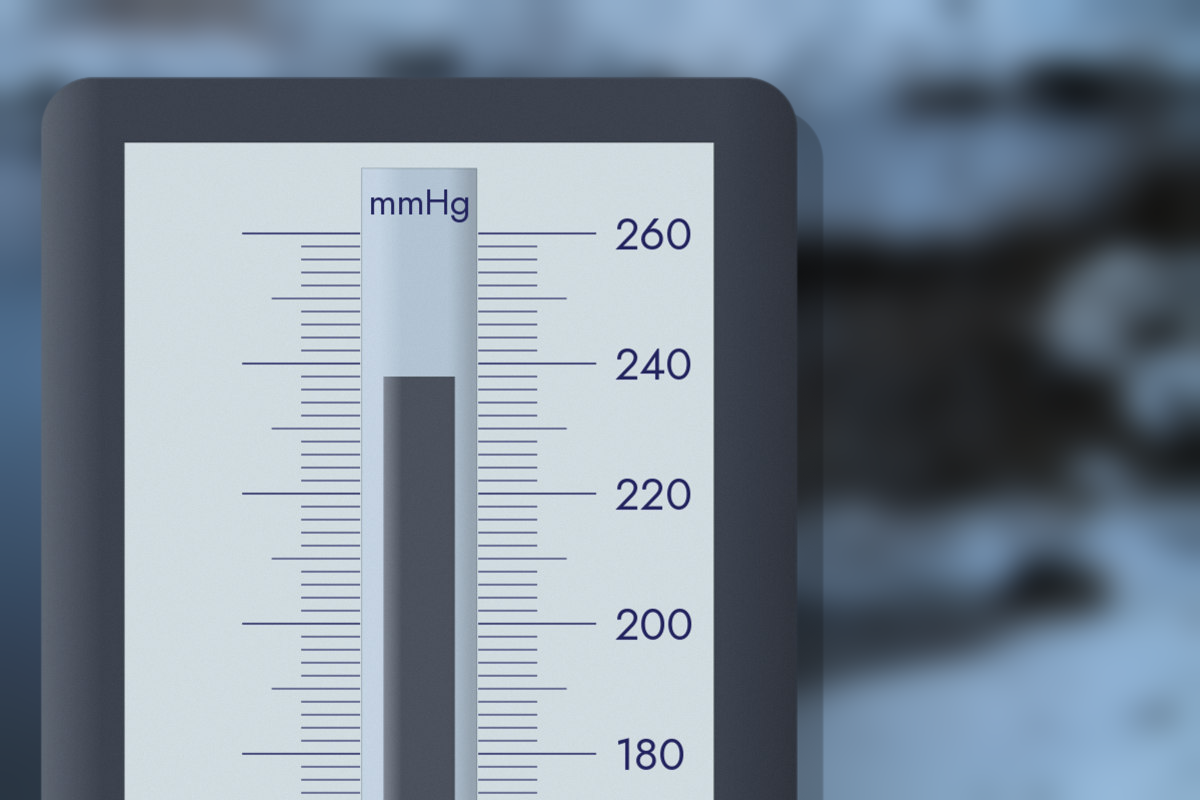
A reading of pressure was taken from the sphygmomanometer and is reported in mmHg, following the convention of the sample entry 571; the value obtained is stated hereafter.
238
